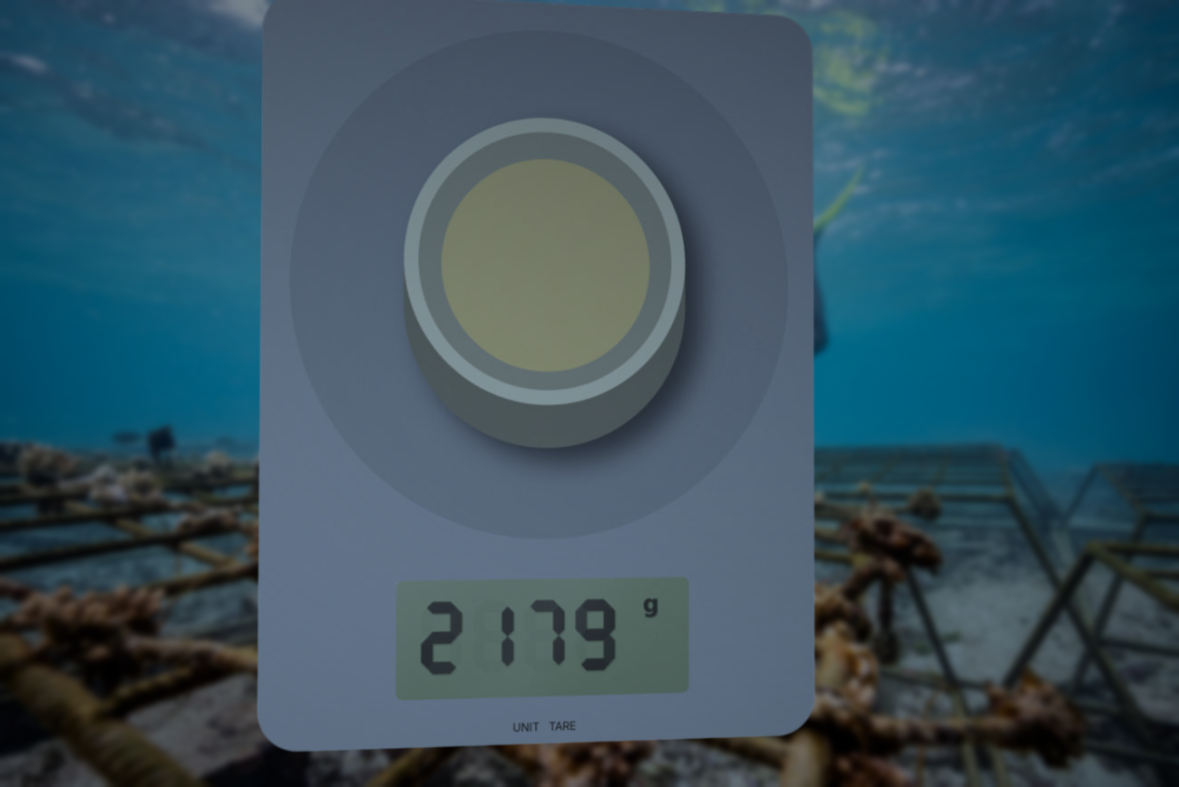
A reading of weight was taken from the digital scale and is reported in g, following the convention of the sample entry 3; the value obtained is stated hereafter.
2179
